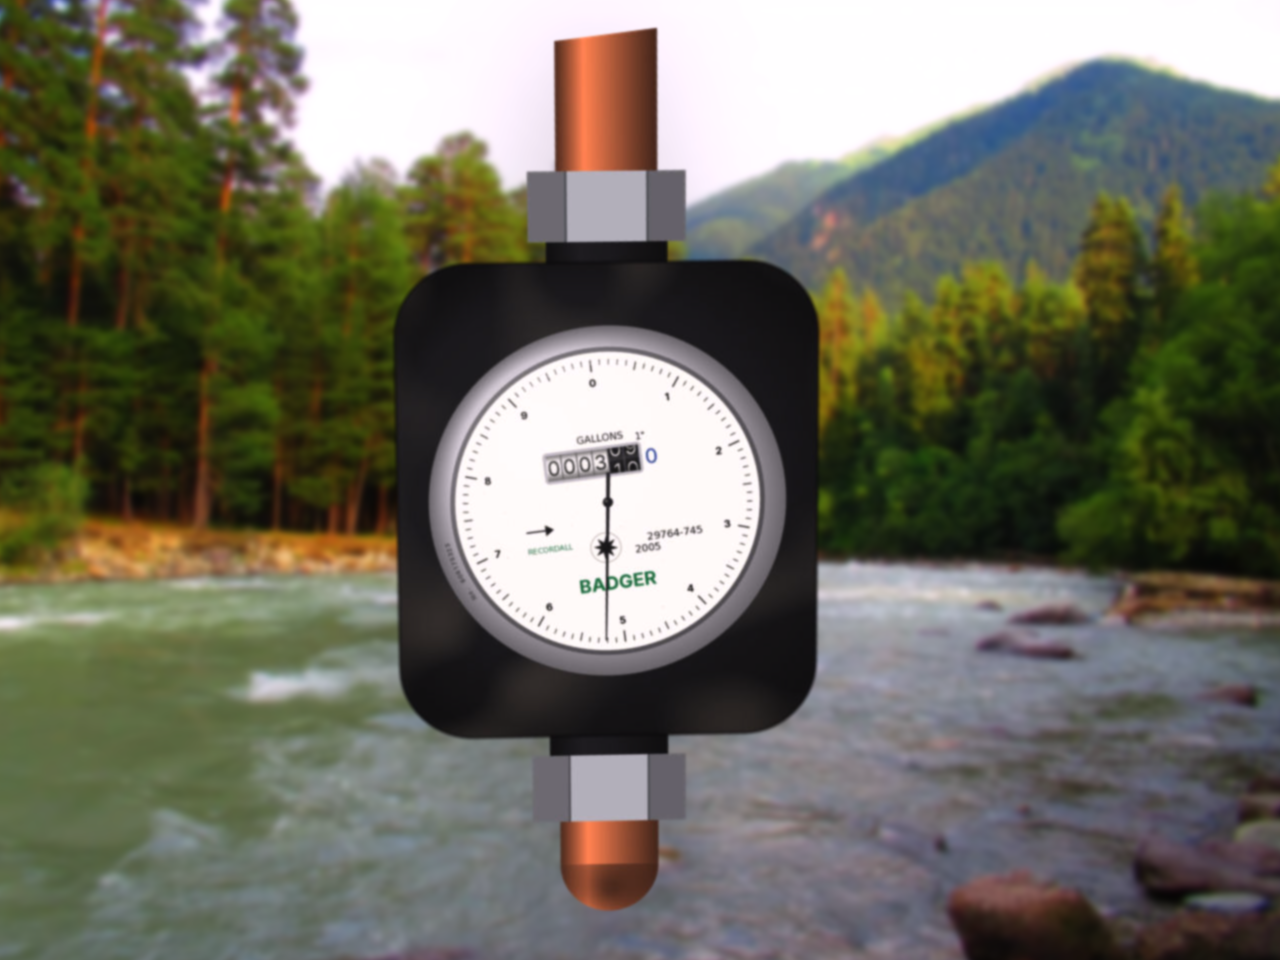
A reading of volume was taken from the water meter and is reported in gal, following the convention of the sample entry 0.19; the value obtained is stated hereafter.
3095.2
